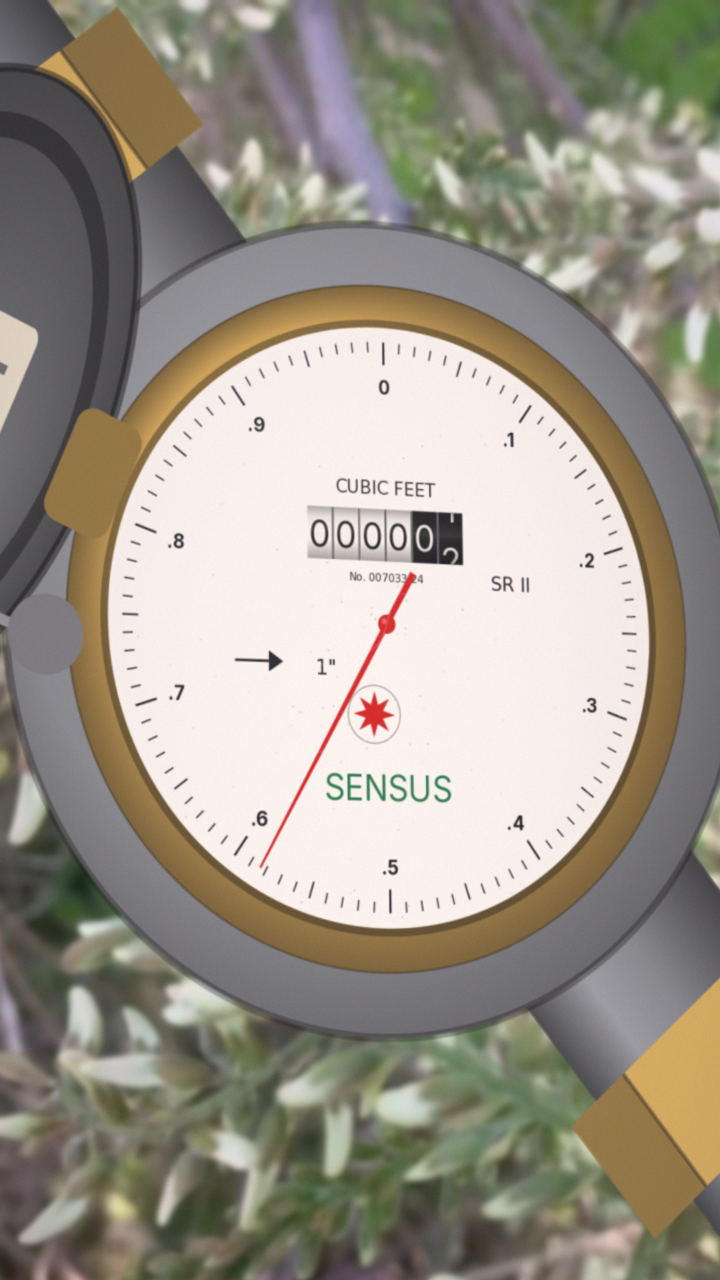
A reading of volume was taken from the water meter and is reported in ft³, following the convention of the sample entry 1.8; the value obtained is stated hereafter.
1.58
